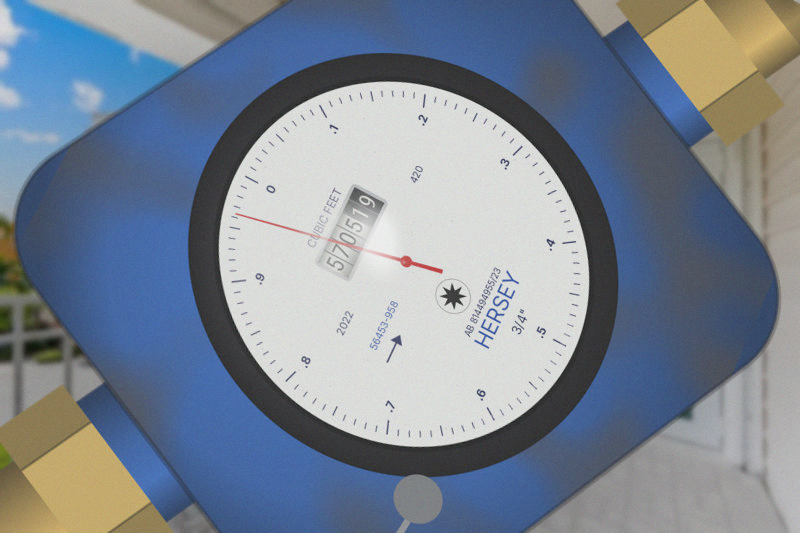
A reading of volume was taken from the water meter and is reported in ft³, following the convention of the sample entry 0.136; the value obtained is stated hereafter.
570518.96
